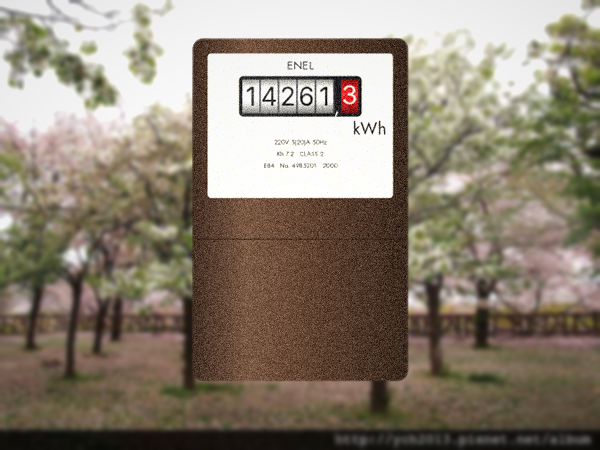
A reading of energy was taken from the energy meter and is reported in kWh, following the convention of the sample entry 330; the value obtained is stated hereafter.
14261.3
